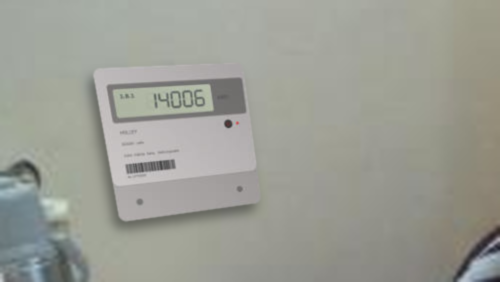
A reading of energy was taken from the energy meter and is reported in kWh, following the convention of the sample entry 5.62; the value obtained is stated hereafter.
14006
